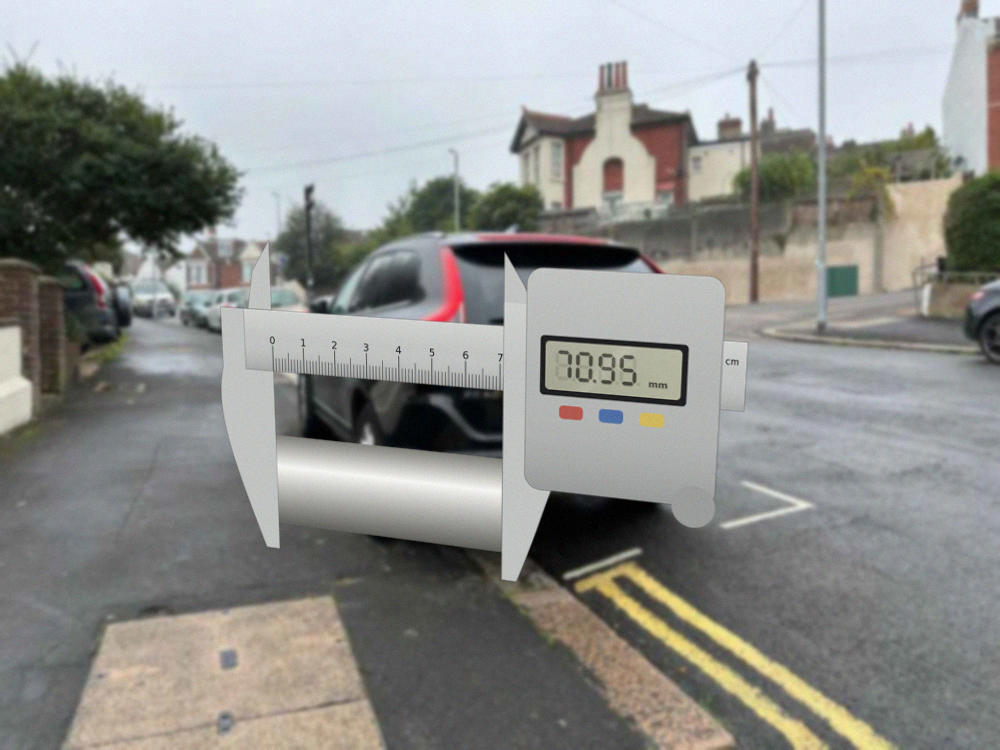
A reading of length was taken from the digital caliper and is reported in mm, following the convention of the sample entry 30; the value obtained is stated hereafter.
70.95
